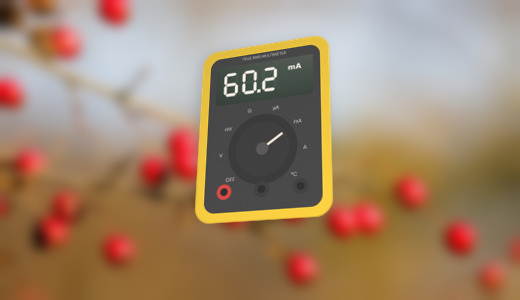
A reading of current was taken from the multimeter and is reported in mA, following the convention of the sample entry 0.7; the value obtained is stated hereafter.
60.2
